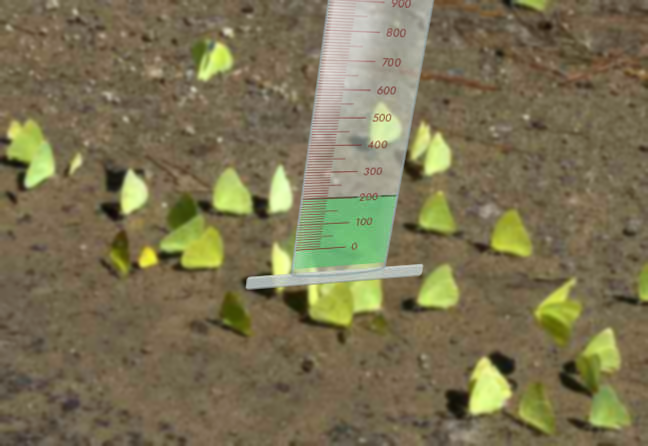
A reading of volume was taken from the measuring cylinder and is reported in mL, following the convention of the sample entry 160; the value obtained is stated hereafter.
200
